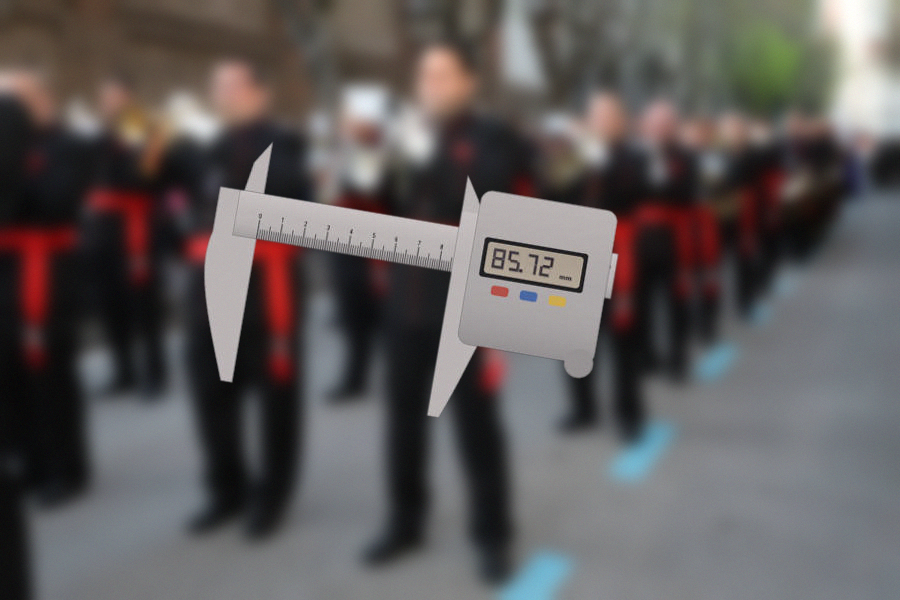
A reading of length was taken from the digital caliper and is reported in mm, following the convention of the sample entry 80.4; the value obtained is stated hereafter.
85.72
